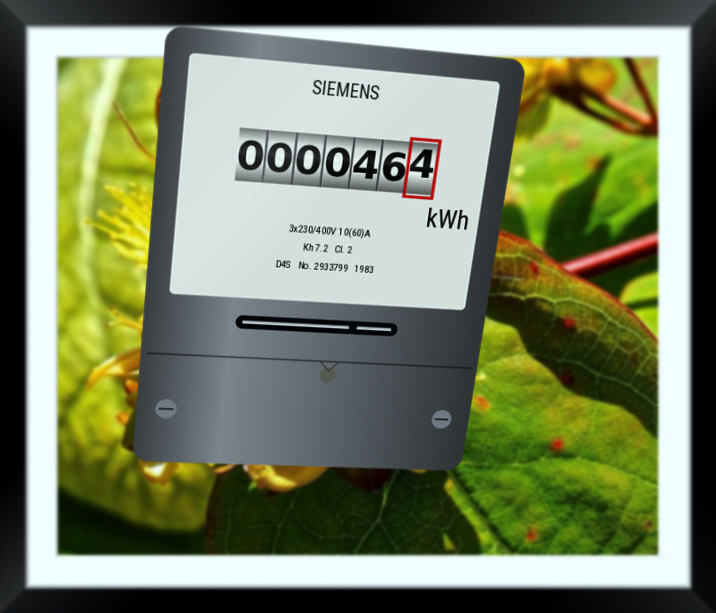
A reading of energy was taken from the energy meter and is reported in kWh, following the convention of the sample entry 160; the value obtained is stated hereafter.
46.4
